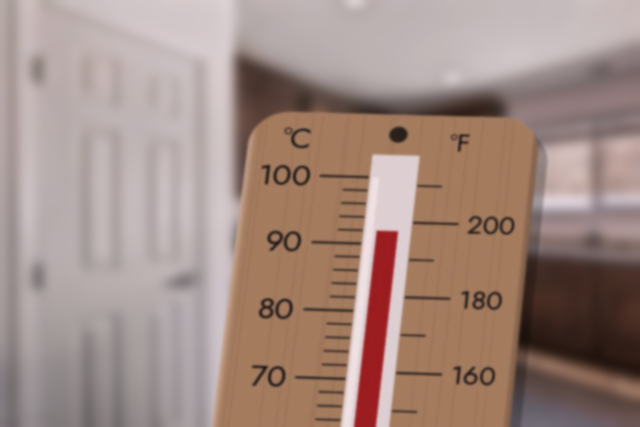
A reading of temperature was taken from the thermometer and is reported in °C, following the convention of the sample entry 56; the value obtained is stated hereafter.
92
